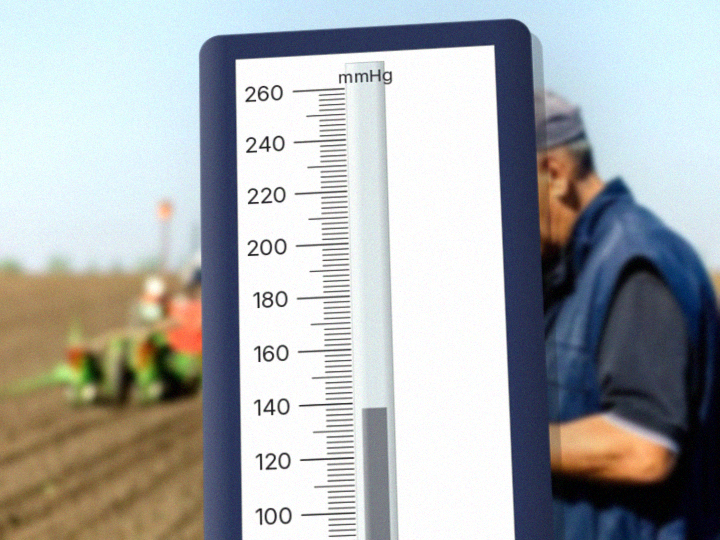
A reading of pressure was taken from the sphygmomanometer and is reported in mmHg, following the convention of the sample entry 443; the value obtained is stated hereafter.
138
